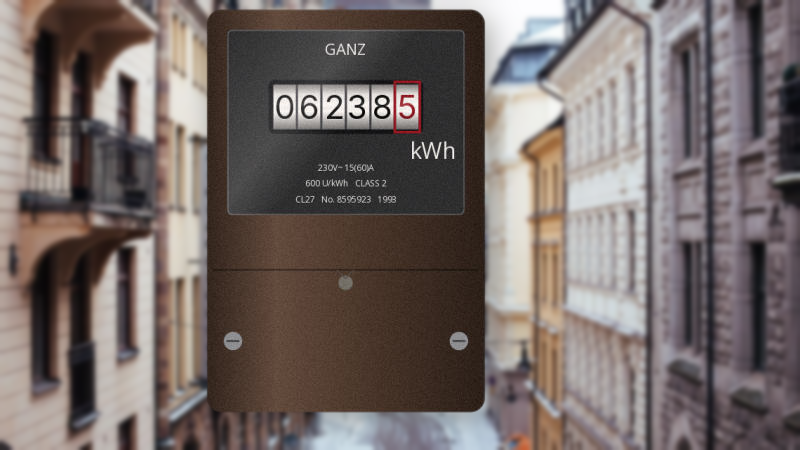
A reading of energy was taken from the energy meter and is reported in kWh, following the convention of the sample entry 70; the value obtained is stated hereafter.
6238.5
